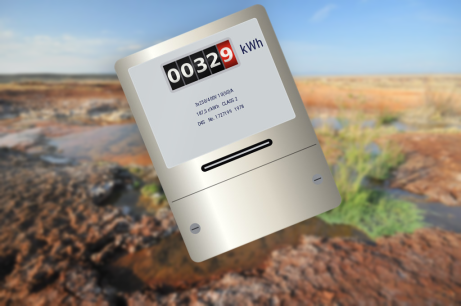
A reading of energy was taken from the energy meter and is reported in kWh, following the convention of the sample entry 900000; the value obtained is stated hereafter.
32.9
